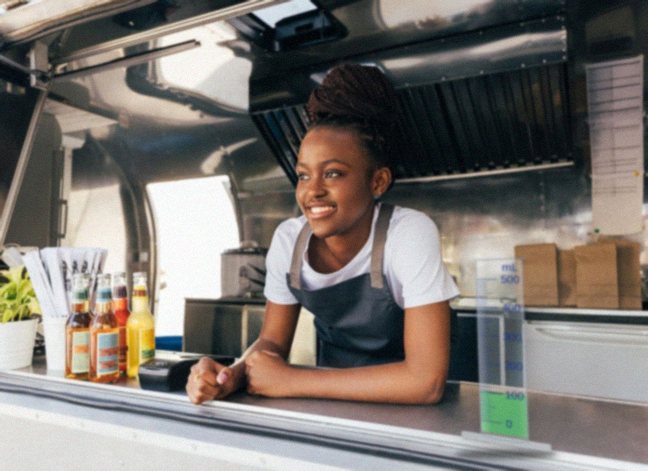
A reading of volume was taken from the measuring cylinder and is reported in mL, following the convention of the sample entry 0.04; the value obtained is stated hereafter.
100
